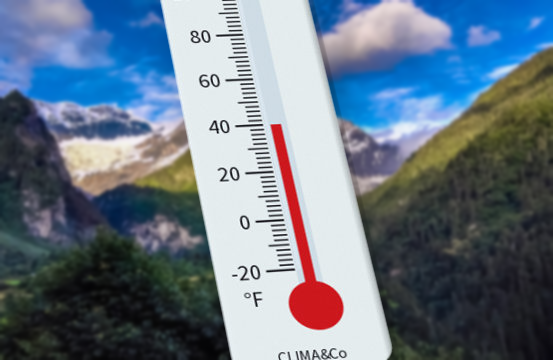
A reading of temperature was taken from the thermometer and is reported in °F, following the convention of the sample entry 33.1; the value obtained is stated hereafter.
40
